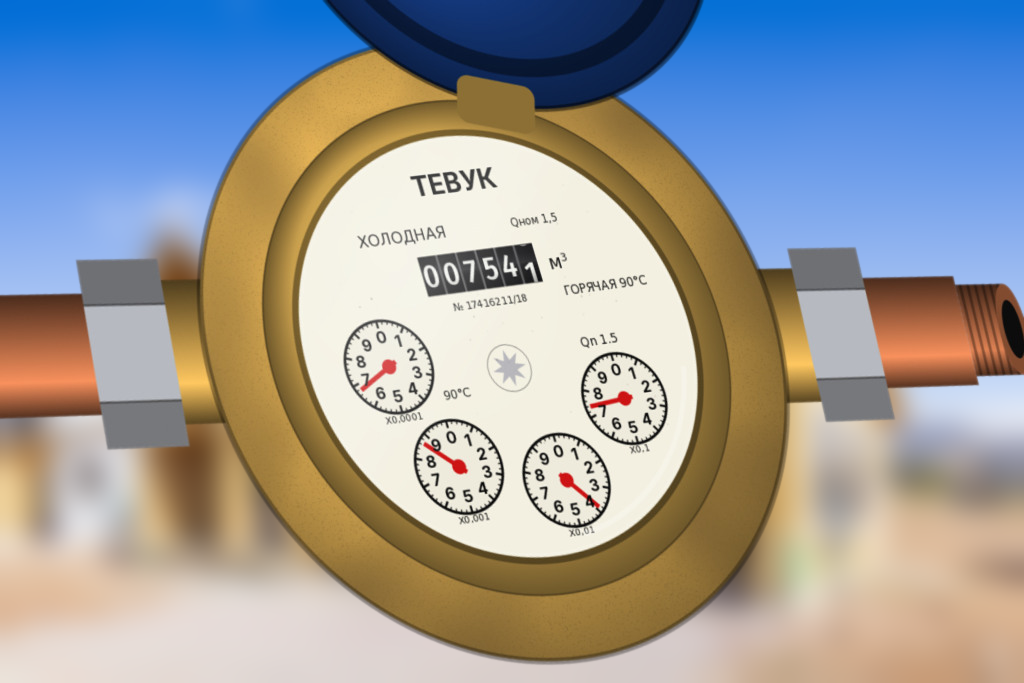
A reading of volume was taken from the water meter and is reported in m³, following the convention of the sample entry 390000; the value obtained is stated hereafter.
7540.7386
